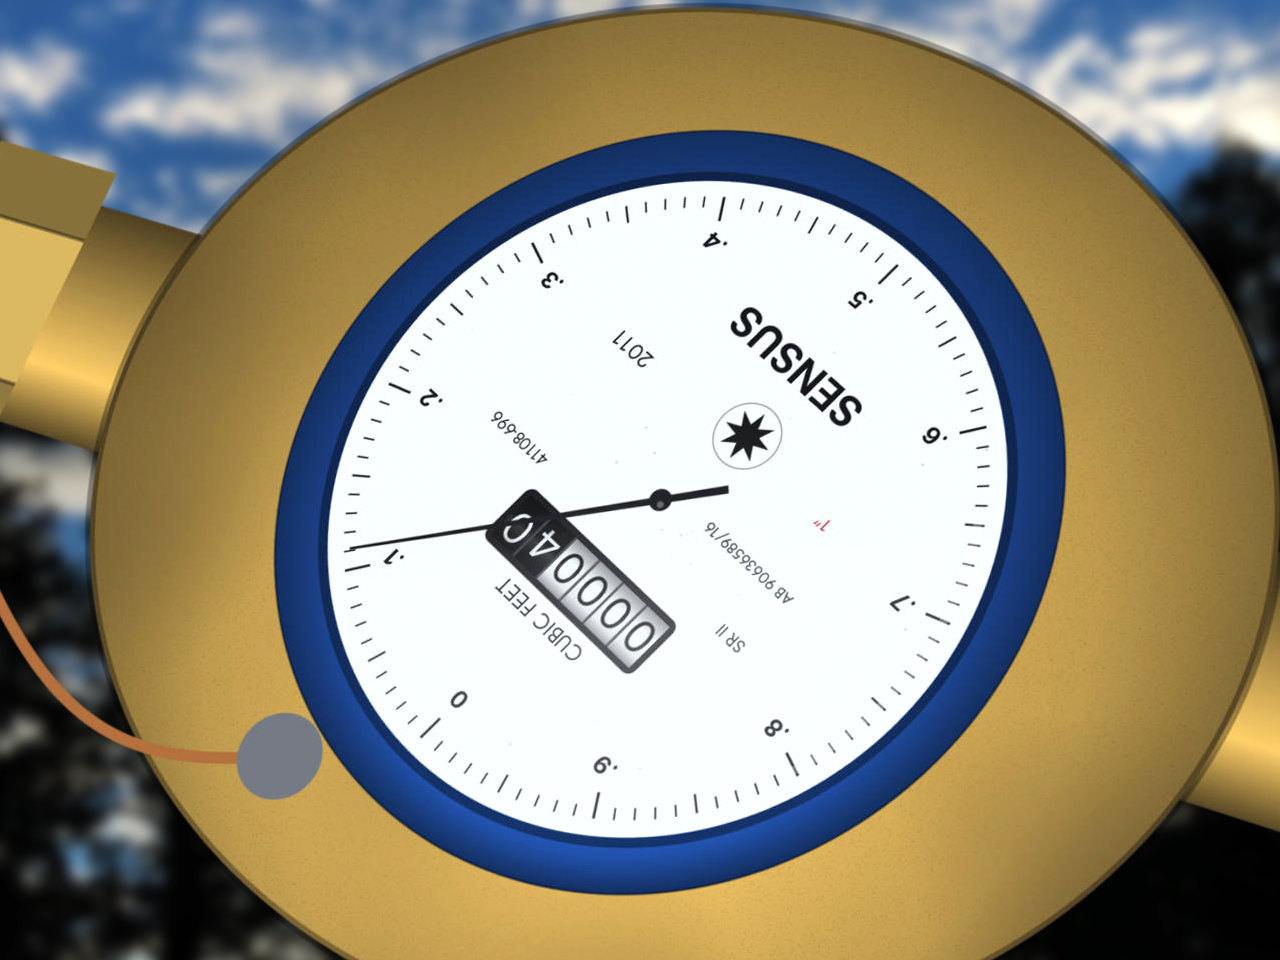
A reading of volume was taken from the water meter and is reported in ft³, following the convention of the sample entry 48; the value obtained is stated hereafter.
40.11
